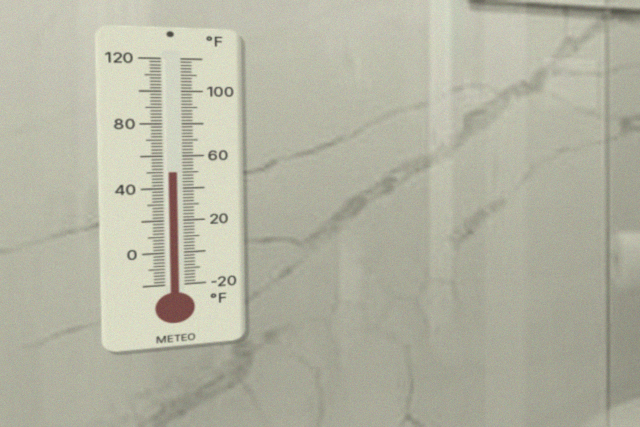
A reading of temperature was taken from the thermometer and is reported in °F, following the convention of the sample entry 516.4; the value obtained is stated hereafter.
50
